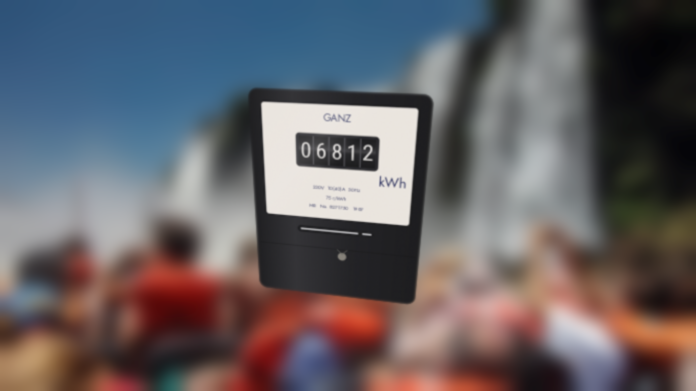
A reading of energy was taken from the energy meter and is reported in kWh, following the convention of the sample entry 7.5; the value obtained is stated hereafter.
6812
